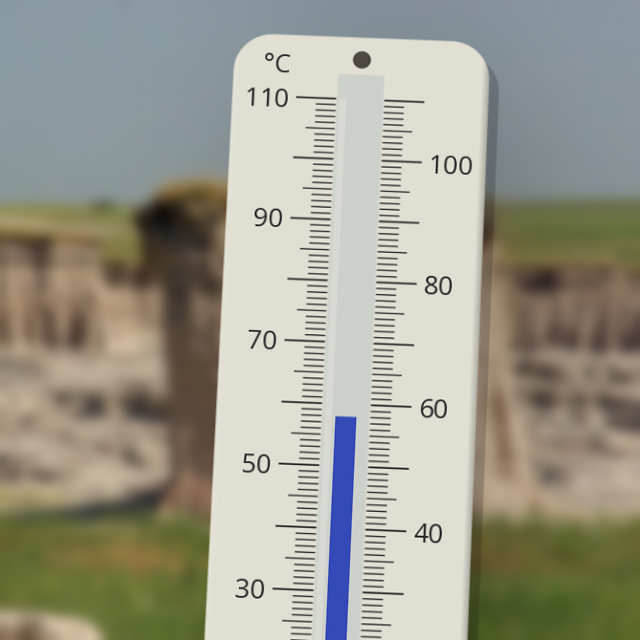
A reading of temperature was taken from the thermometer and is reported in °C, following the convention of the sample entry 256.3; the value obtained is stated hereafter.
58
